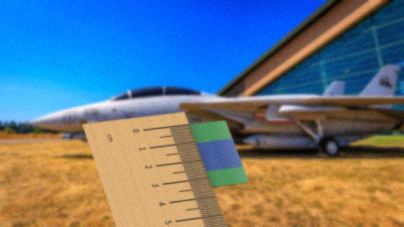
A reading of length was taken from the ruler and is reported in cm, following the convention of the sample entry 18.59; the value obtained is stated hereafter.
3.5
